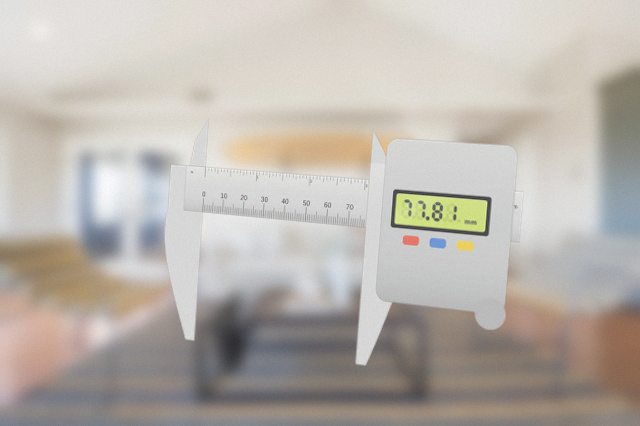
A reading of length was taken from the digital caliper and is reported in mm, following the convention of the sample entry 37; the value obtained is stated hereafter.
77.81
